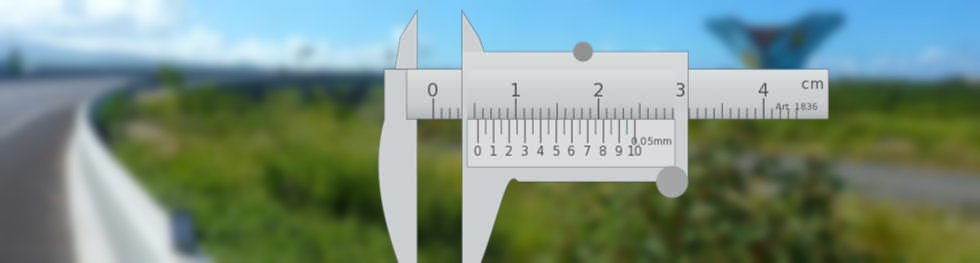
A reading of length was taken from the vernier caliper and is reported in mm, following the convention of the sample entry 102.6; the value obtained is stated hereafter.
5.4
